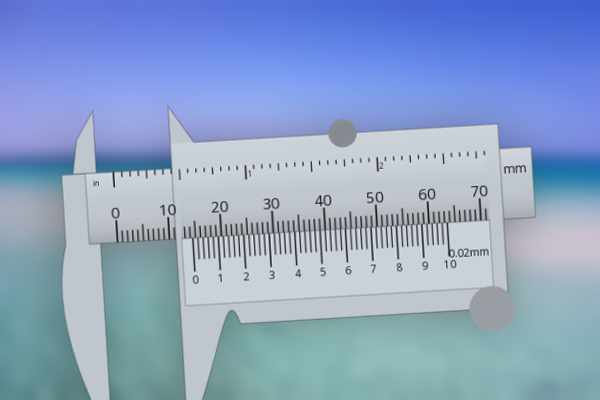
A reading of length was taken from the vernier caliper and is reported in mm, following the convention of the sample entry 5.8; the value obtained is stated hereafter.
14.5
